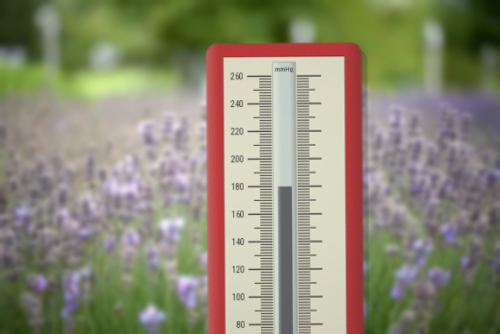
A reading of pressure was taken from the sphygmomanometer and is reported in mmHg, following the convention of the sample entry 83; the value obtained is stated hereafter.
180
